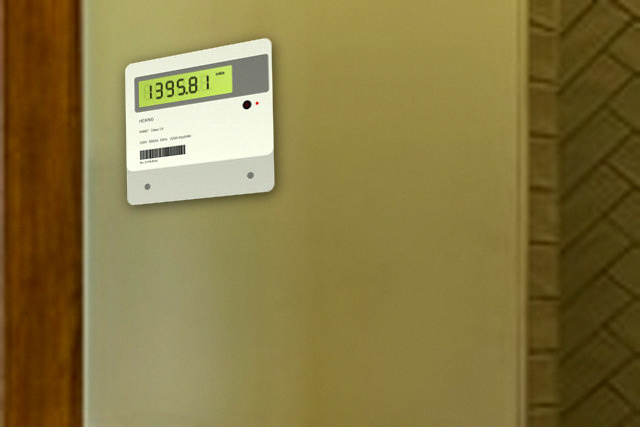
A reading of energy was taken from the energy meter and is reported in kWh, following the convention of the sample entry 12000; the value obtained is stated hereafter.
1395.81
